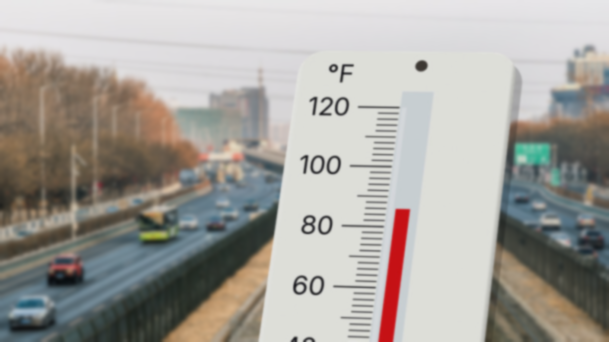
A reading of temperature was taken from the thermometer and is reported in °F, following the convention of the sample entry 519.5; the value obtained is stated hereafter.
86
